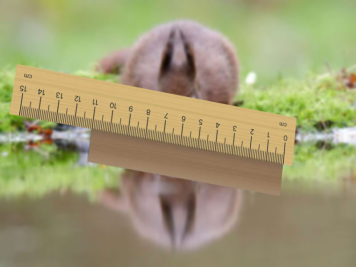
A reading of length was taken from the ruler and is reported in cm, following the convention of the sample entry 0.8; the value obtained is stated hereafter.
11
